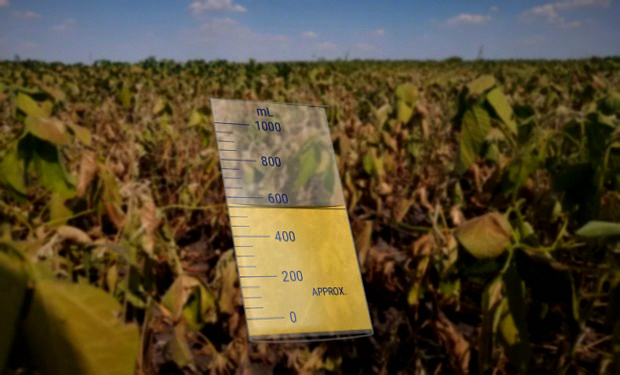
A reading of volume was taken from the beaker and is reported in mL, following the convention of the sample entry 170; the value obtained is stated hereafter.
550
